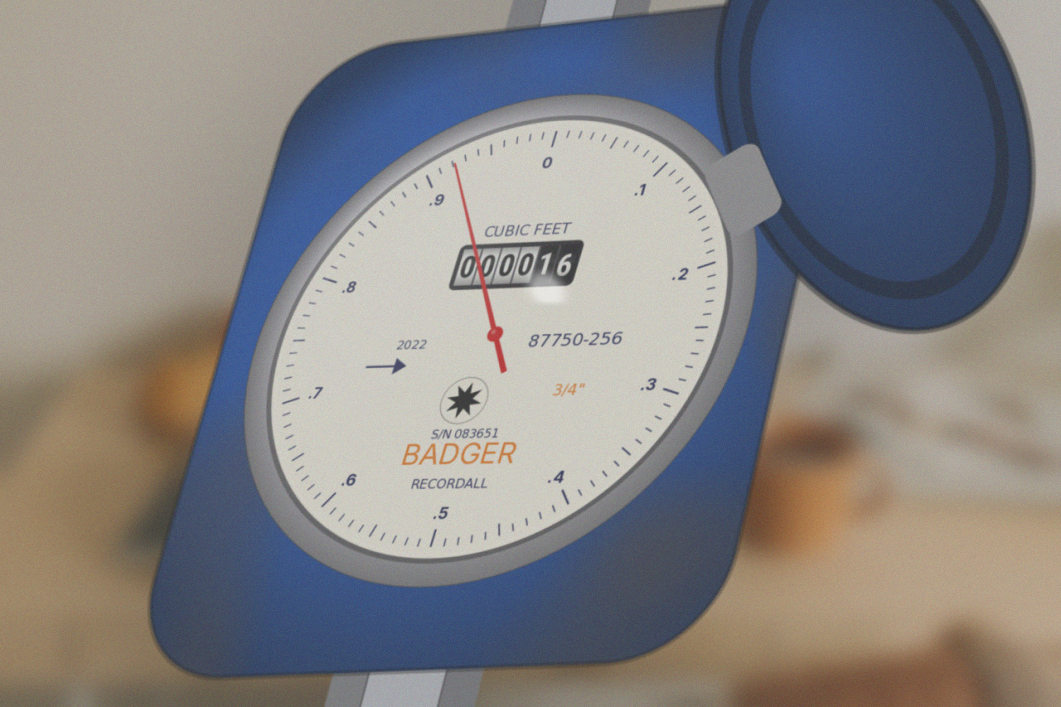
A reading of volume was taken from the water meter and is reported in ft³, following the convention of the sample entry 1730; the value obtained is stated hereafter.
15.92
